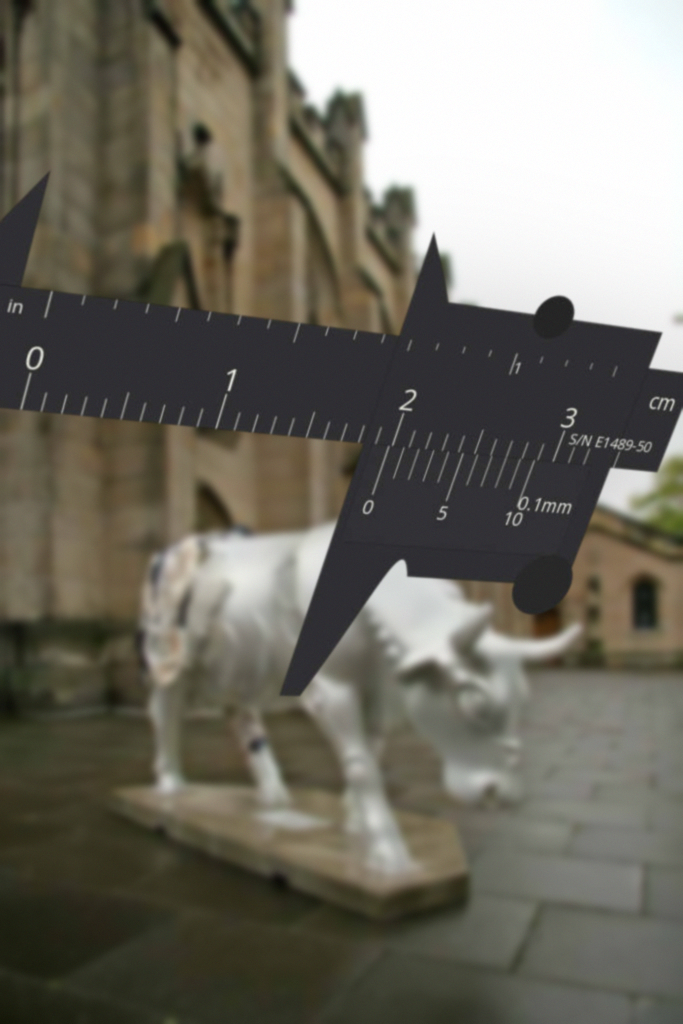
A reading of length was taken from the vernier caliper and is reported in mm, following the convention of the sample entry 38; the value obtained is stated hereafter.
19.8
